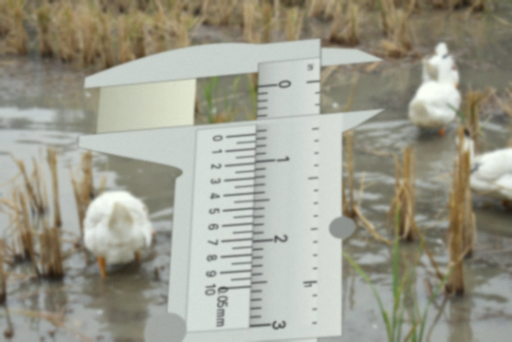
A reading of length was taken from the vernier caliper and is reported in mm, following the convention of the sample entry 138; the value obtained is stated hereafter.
6.4
